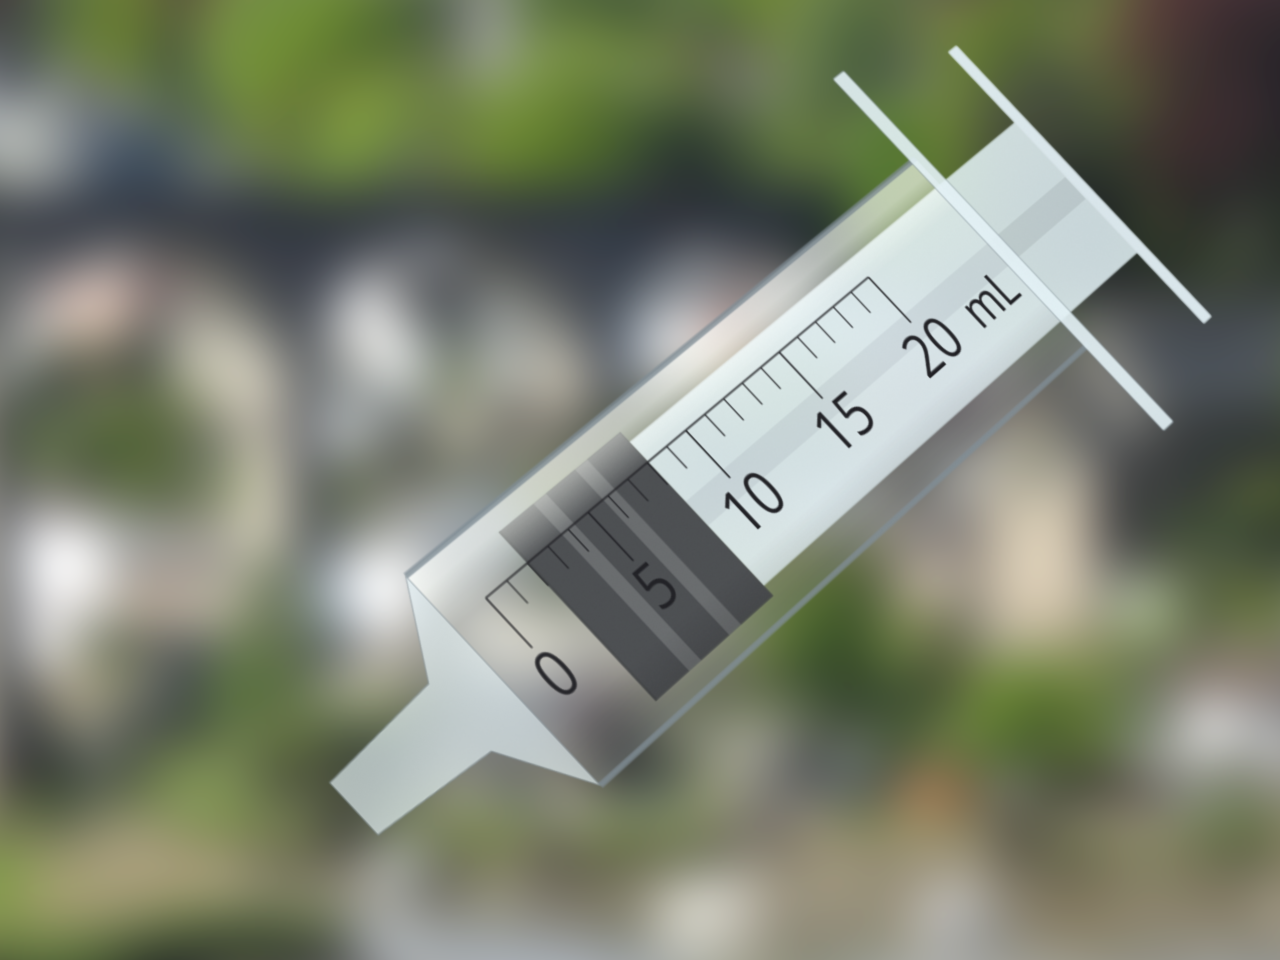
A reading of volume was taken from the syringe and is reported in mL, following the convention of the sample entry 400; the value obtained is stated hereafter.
2
